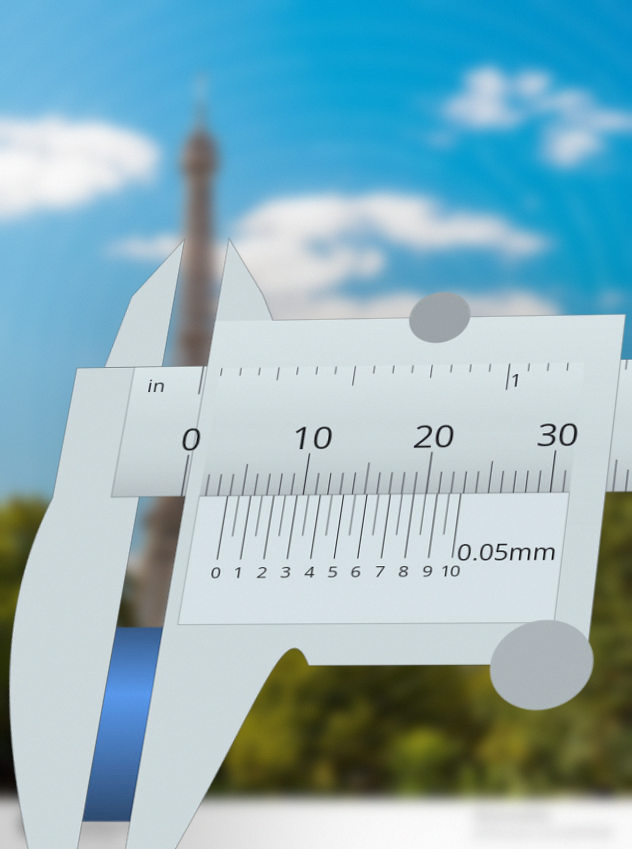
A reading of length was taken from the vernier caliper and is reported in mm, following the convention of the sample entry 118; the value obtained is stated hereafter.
3.8
